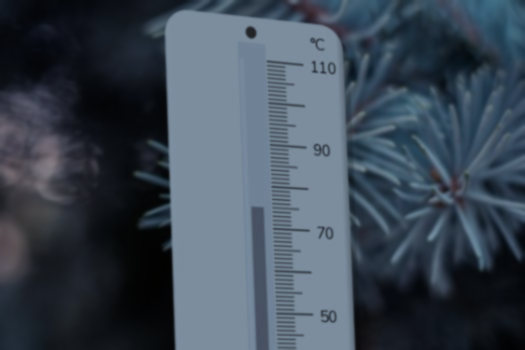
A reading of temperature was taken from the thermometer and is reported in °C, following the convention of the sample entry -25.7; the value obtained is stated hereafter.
75
